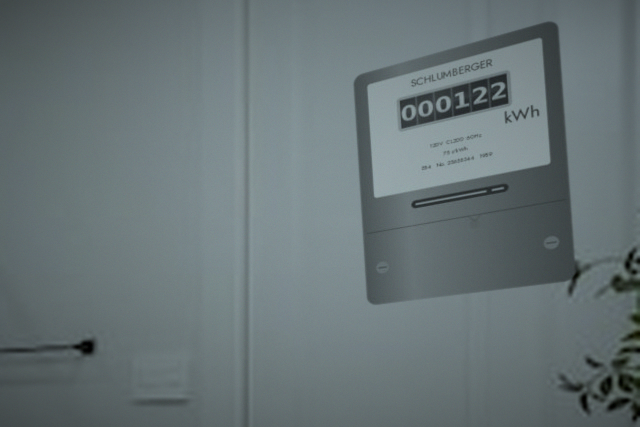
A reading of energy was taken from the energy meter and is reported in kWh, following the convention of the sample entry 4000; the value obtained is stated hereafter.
122
